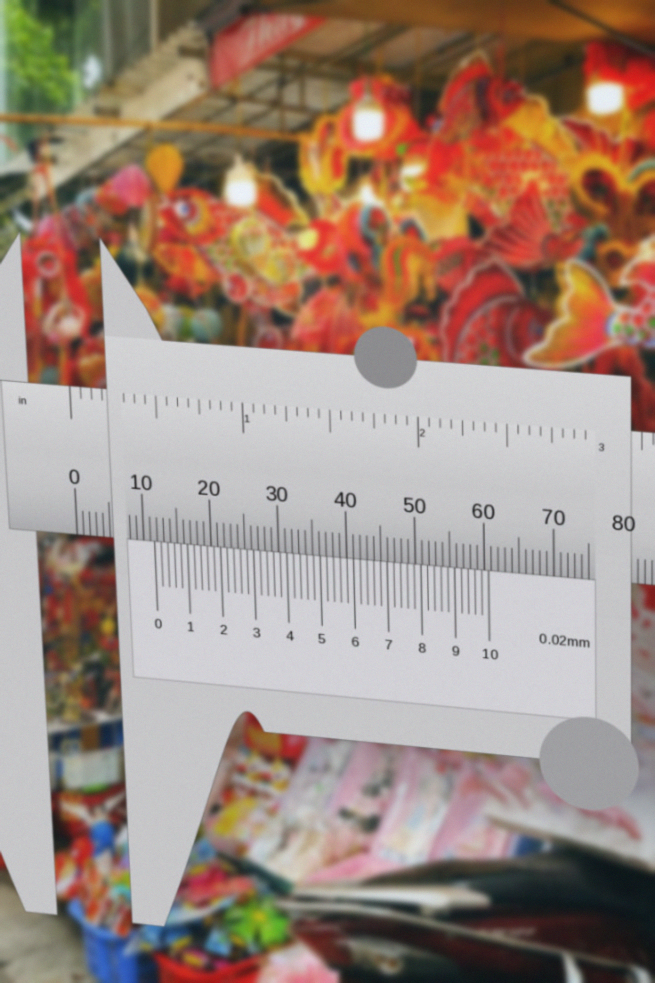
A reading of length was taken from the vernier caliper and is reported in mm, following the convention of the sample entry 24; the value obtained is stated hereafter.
11.6
